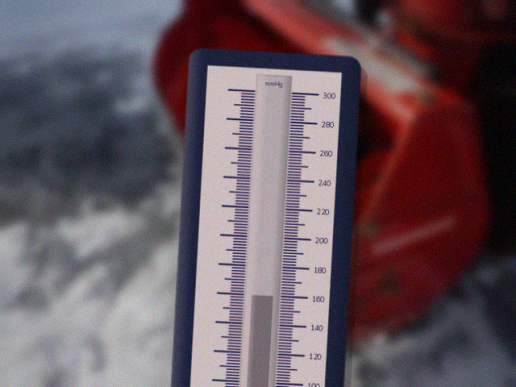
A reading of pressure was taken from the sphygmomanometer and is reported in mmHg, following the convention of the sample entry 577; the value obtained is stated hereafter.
160
